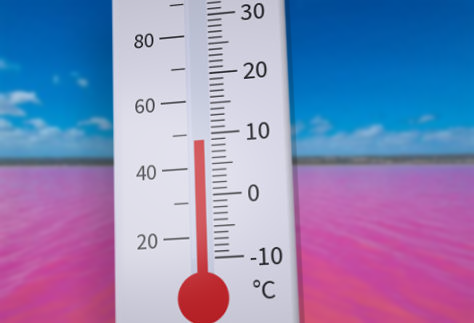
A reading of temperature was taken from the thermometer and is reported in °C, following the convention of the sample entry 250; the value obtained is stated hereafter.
9
